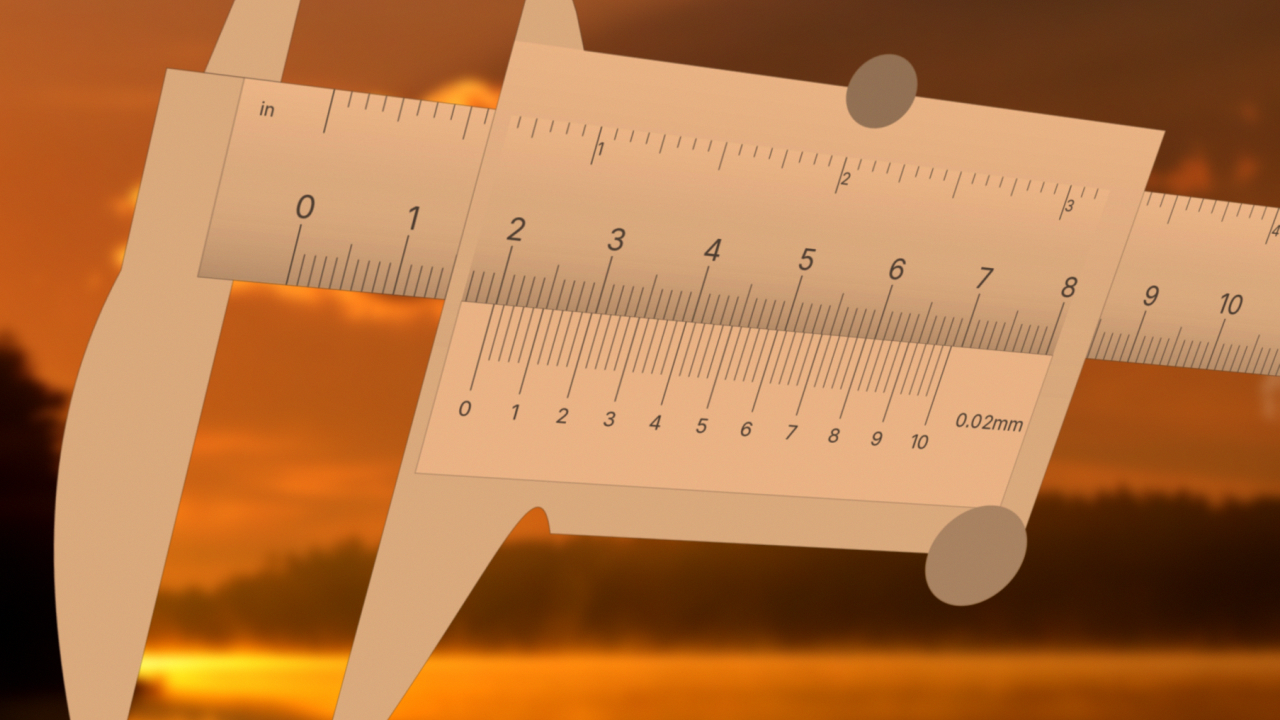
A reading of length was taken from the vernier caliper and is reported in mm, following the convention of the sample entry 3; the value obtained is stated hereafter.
19.8
